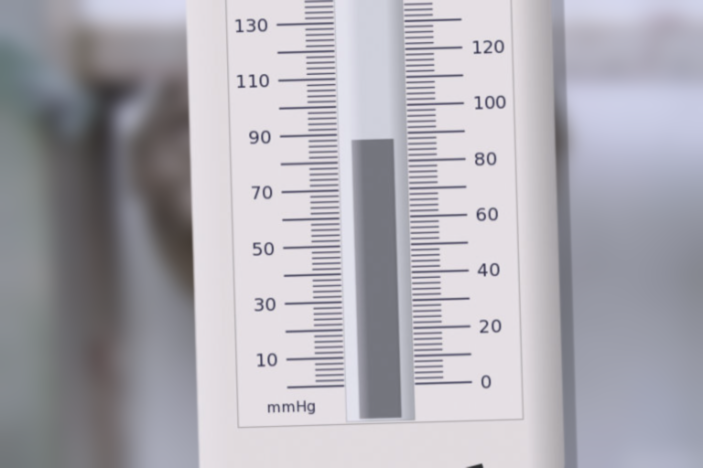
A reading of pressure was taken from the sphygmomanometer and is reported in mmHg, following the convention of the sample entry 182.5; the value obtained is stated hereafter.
88
